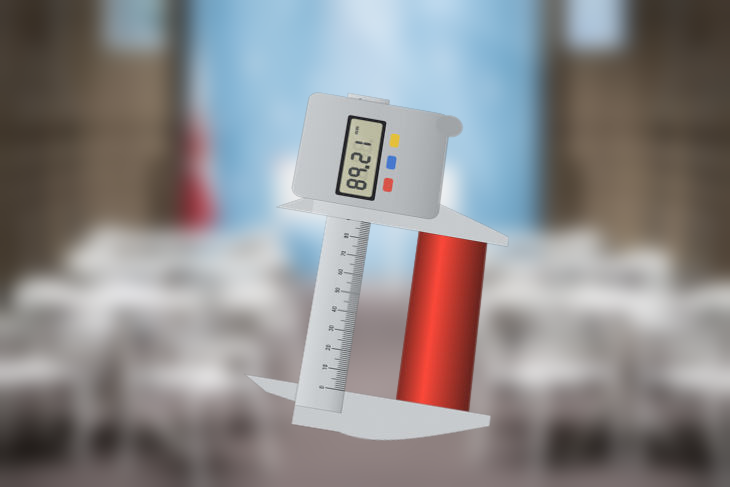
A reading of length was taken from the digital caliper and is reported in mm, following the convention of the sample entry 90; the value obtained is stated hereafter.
89.21
